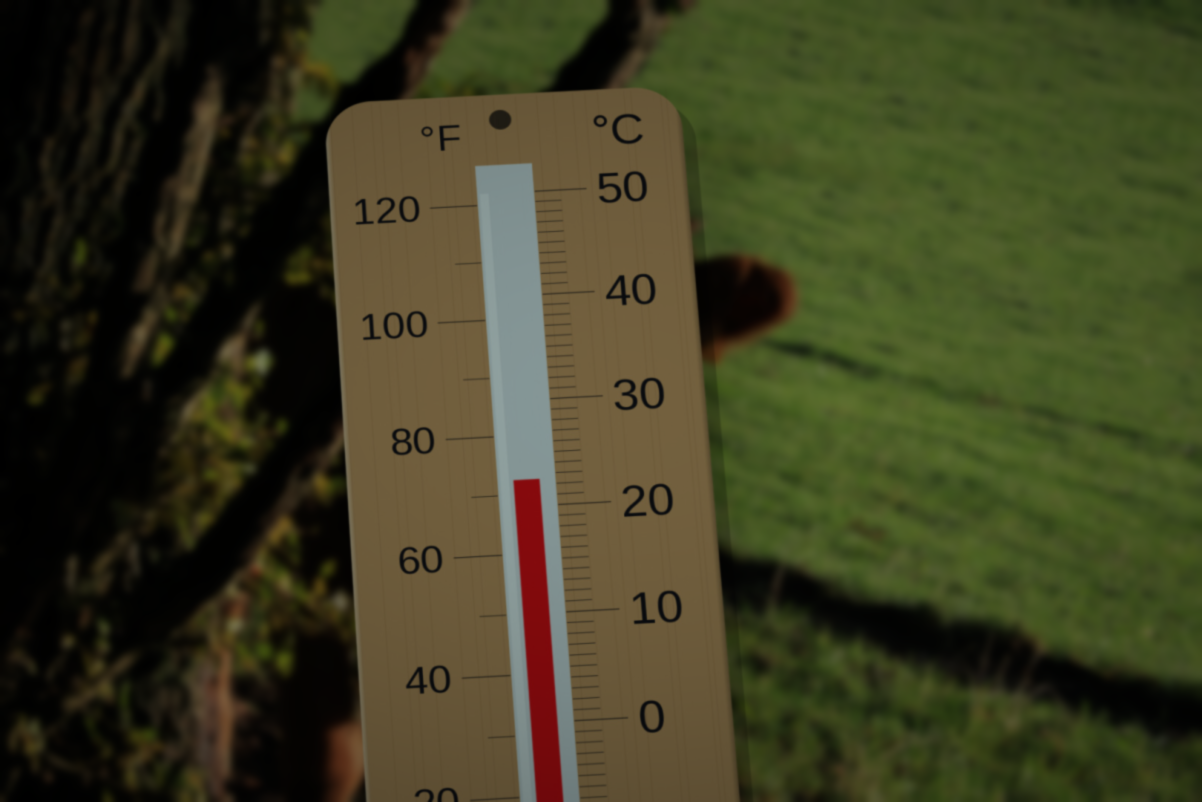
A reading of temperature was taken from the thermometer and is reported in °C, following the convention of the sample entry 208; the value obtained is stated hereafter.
22.5
